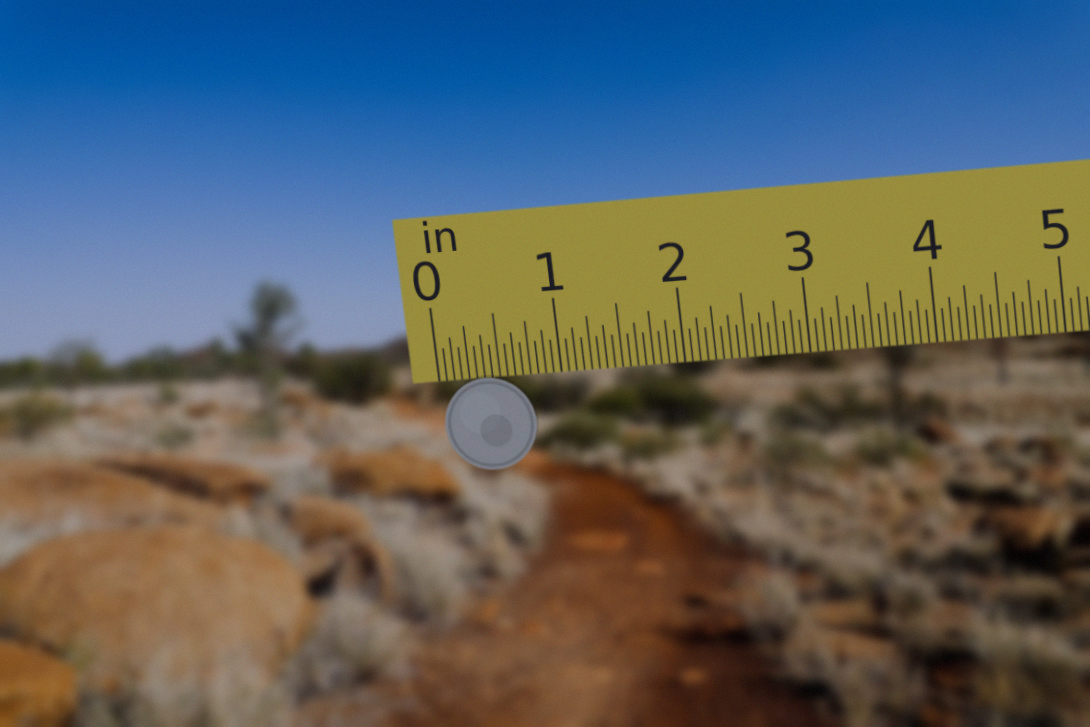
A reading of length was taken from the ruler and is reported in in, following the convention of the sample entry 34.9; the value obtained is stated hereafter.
0.75
